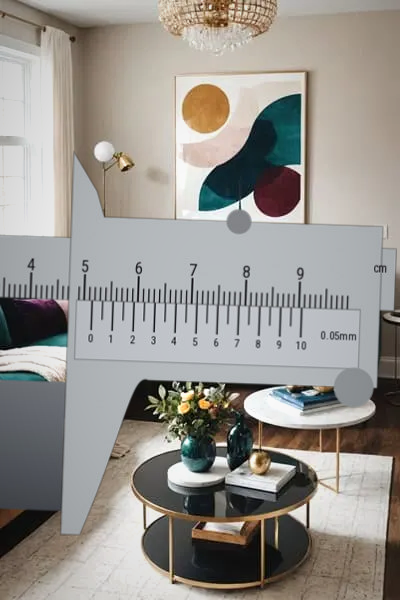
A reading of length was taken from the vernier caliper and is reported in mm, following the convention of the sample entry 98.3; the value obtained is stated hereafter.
51.5
